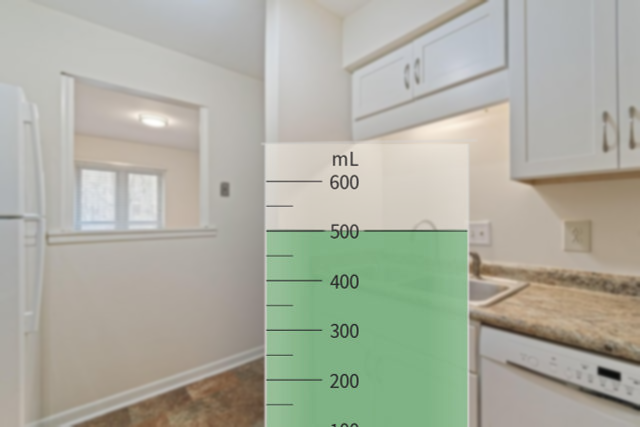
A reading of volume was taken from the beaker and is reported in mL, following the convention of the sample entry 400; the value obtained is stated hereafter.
500
